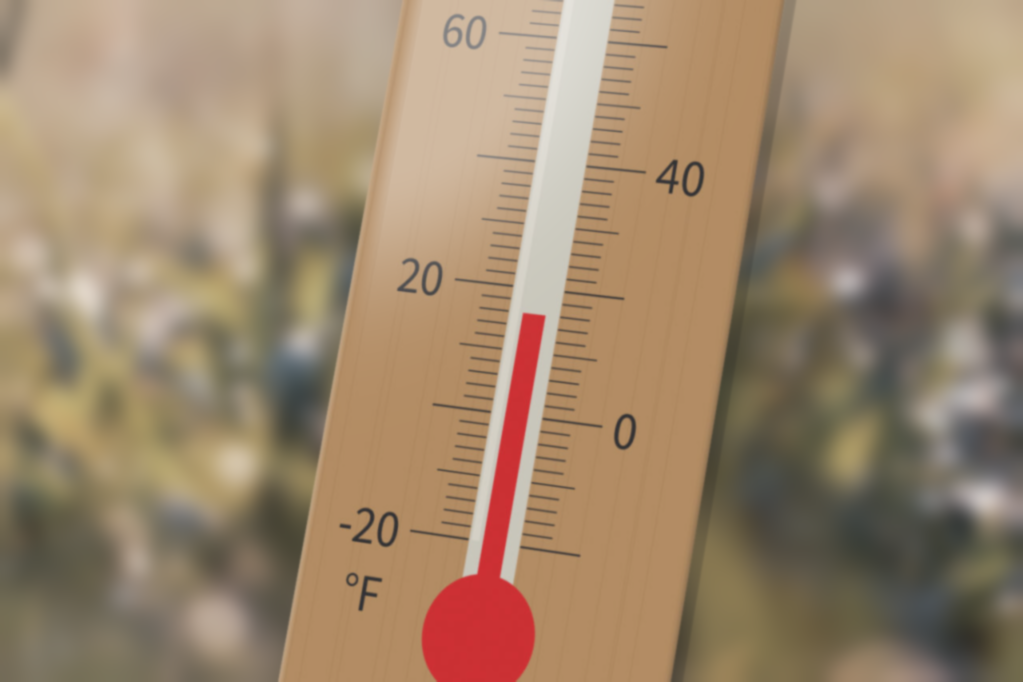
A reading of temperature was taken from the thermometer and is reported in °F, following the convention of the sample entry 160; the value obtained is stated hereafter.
16
